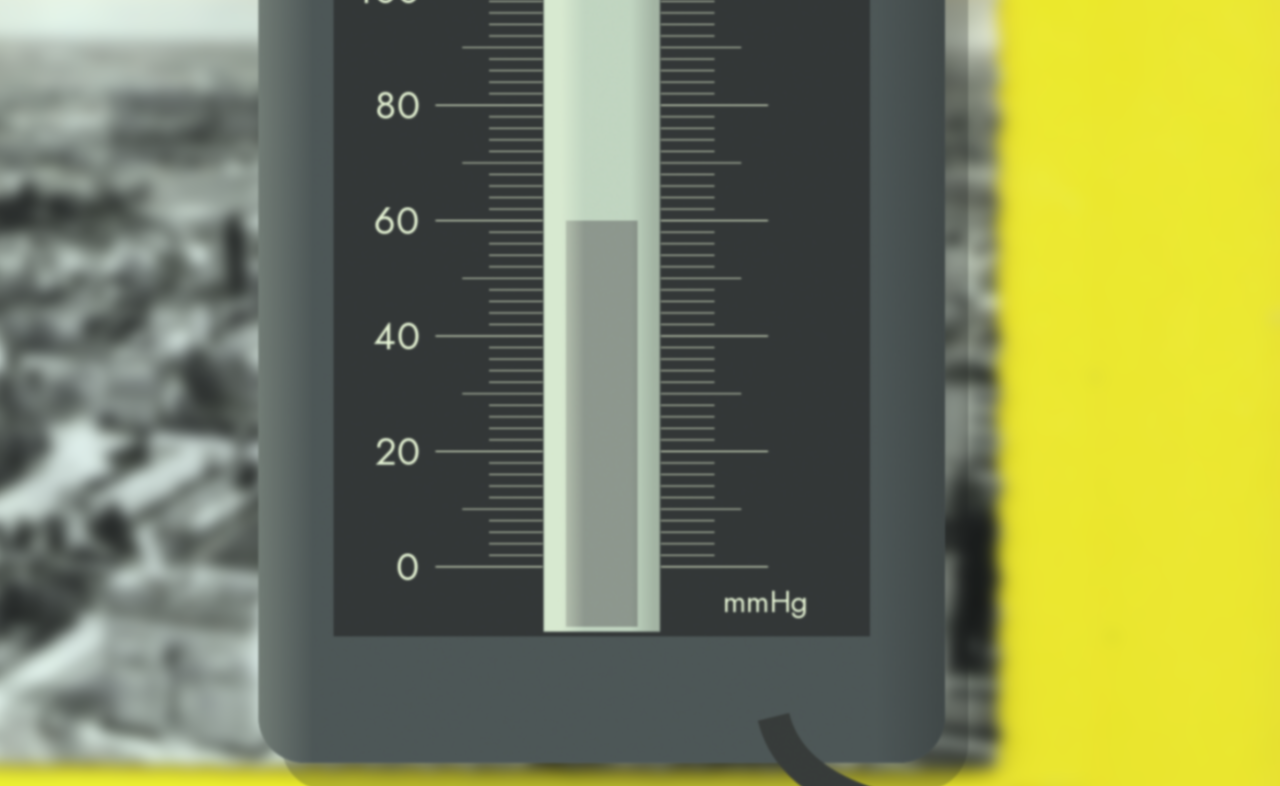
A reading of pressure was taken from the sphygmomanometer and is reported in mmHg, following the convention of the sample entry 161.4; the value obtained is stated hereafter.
60
